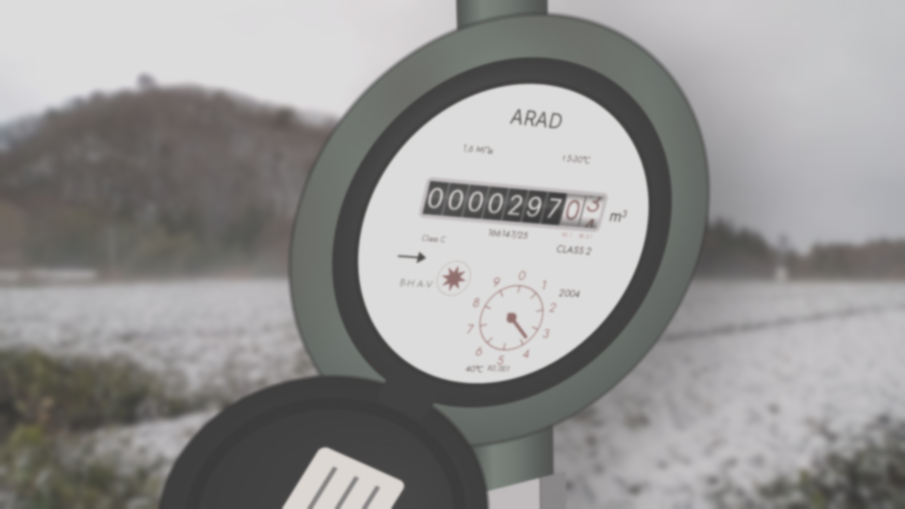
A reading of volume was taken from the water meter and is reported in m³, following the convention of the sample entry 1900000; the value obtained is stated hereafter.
297.033
